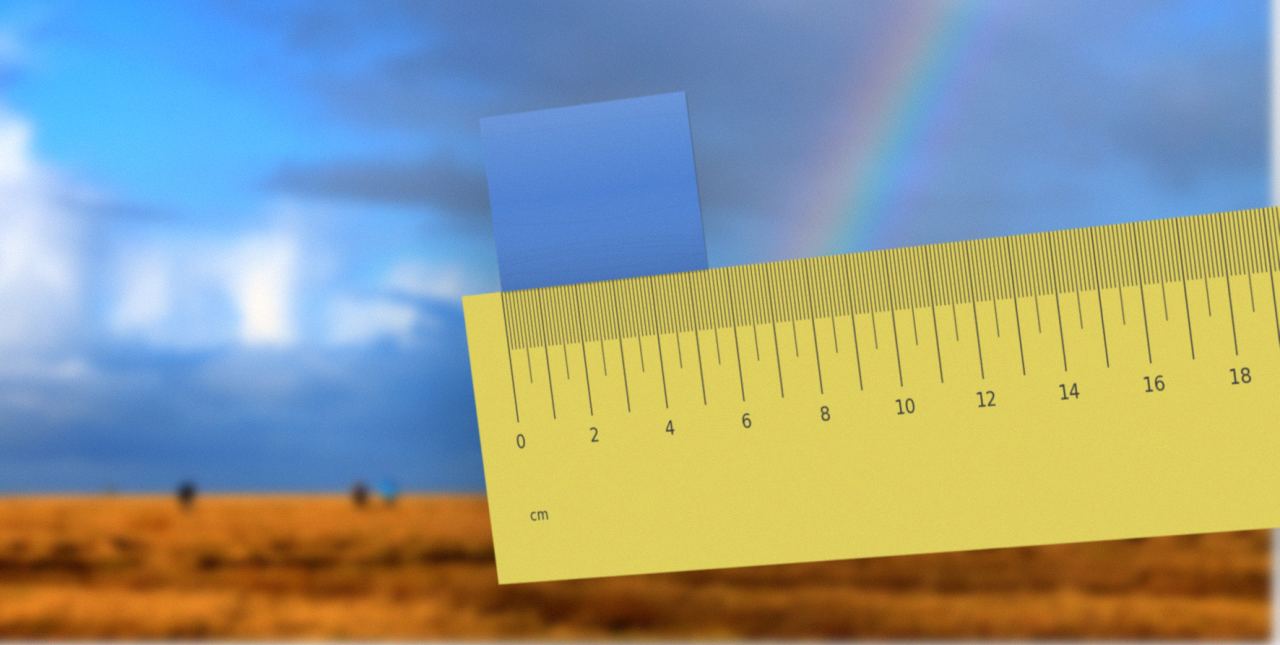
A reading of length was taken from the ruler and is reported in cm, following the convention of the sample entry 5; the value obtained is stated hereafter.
5.5
